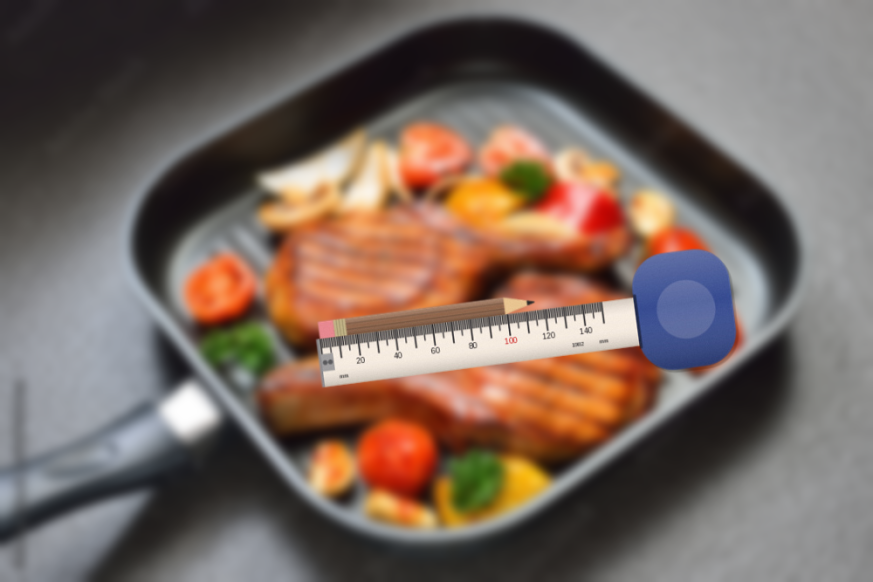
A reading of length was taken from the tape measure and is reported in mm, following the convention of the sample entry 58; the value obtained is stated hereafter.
115
